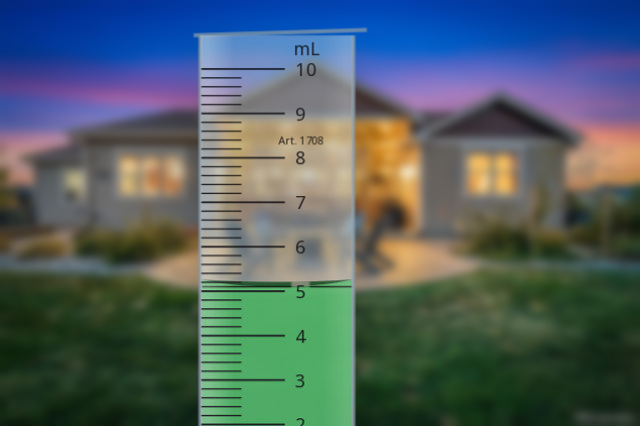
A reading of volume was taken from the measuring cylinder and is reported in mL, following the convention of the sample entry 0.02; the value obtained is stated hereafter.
5.1
